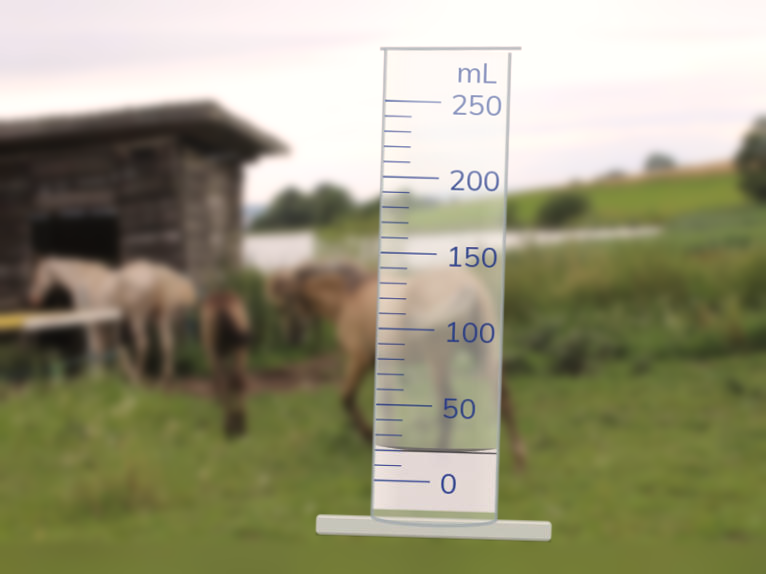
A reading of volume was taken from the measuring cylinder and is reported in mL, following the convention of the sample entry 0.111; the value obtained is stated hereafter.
20
